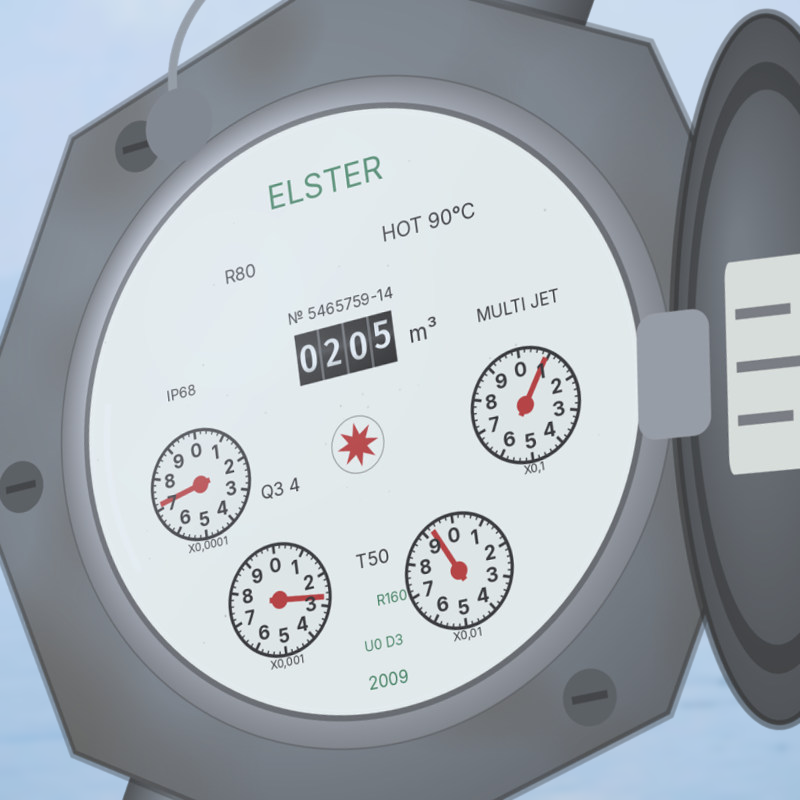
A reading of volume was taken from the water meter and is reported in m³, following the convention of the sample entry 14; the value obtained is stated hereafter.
205.0927
